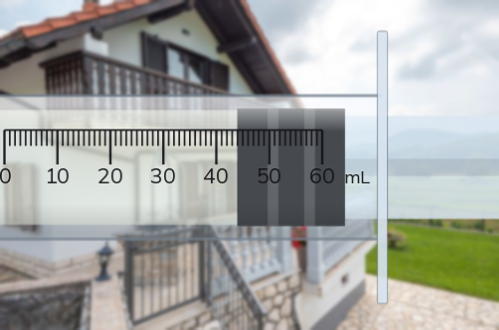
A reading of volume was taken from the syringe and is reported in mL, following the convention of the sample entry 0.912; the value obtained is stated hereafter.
44
